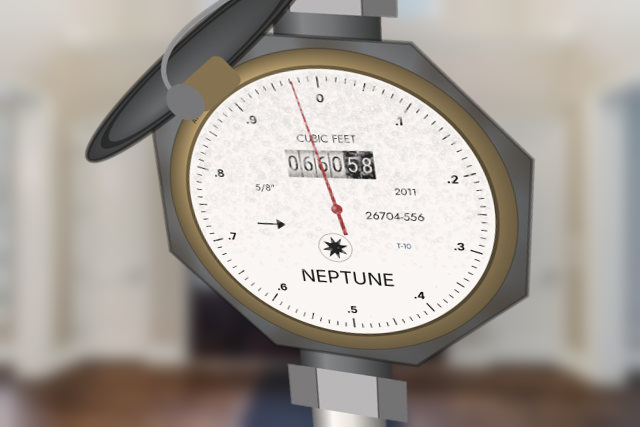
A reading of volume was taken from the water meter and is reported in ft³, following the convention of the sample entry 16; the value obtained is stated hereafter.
66057.97
